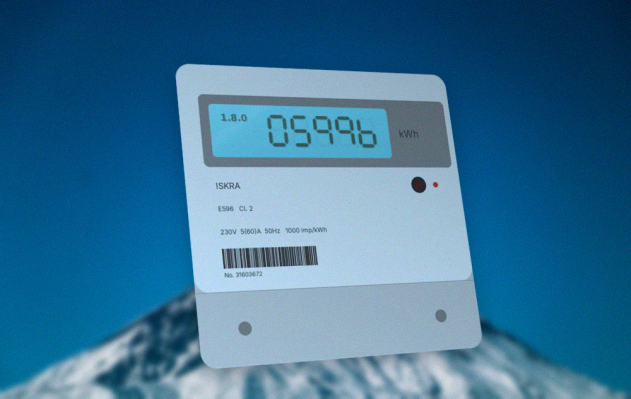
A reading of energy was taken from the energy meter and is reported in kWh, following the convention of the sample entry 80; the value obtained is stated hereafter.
5996
